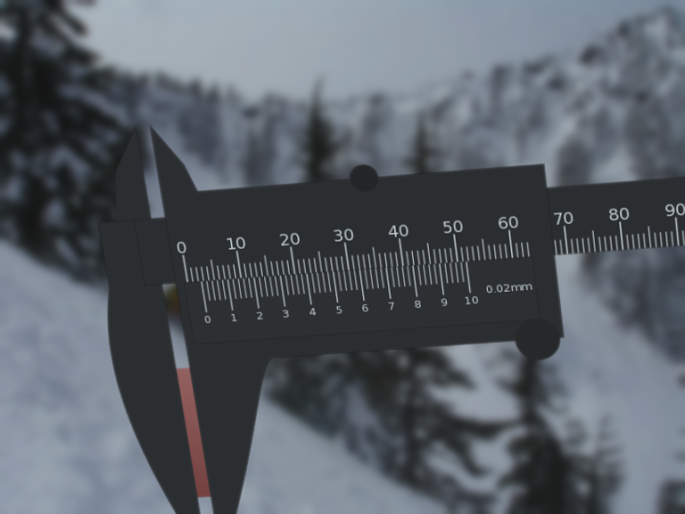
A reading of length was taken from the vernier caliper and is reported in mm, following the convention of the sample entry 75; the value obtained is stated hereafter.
2.6
